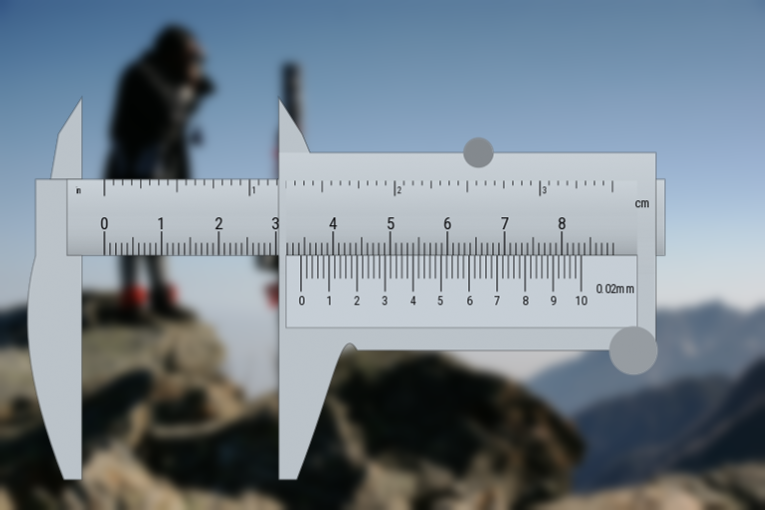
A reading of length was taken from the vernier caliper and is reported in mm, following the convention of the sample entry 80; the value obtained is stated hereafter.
34.4
